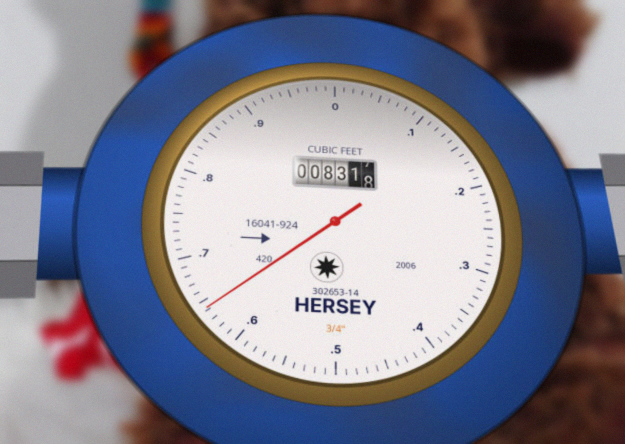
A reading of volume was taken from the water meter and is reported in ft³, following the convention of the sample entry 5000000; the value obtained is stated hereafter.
8317.64
